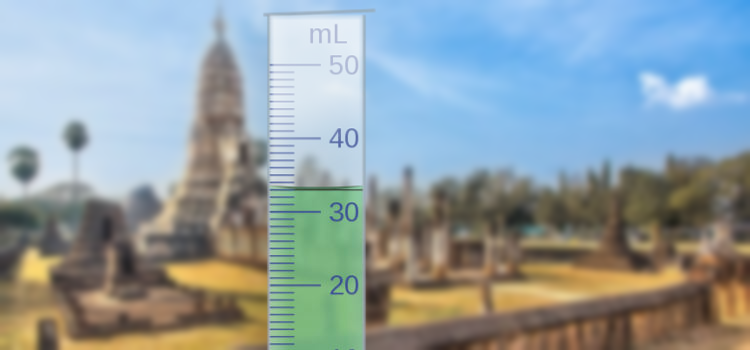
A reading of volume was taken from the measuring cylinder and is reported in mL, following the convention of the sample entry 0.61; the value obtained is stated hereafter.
33
